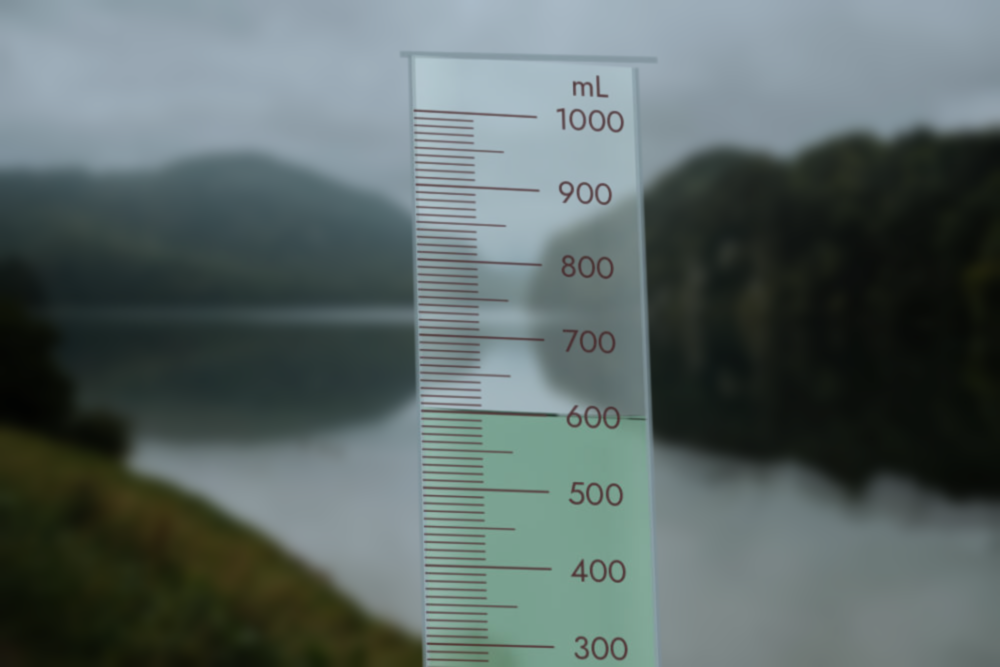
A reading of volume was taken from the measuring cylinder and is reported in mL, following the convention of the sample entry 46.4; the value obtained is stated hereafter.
600
